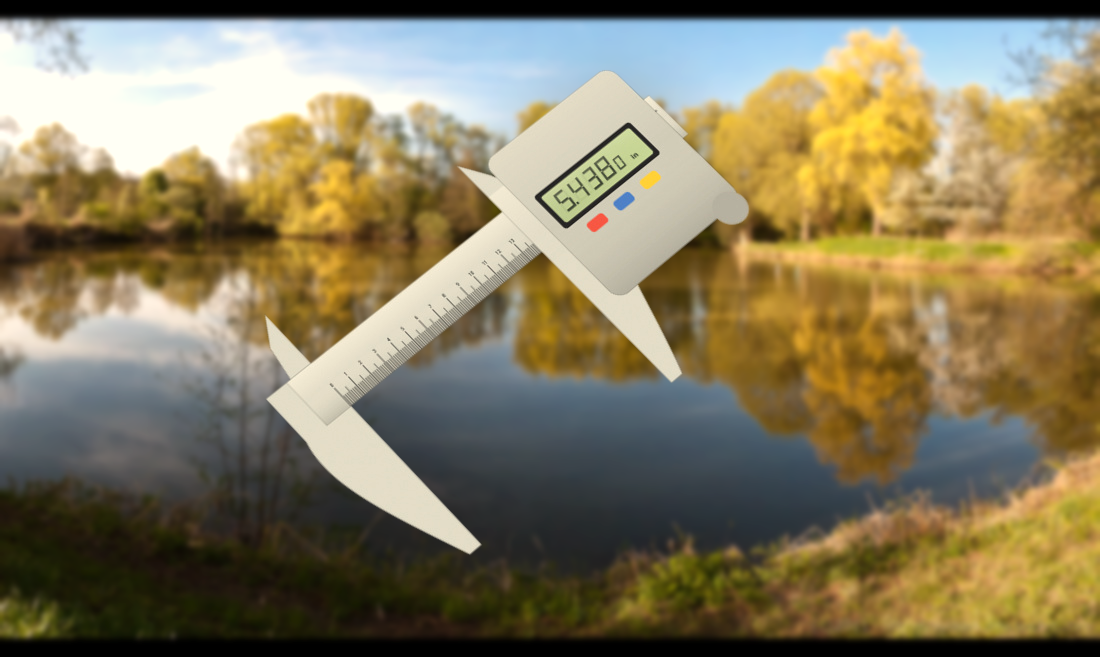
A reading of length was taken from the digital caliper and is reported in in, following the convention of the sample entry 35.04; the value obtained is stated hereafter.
5.4380
